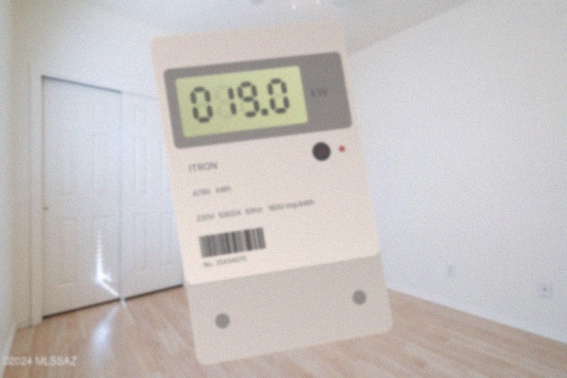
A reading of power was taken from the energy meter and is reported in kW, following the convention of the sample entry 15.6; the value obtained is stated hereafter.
19.0
